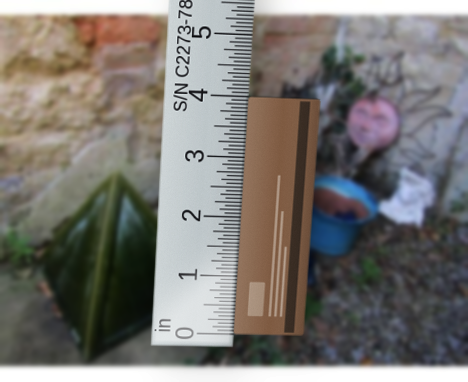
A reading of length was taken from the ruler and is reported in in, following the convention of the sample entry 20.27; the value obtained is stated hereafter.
4
